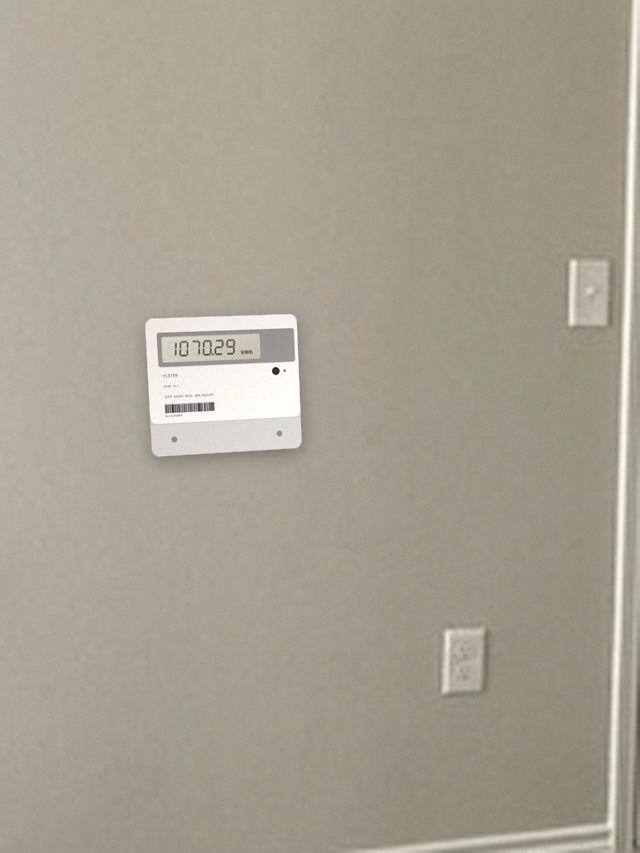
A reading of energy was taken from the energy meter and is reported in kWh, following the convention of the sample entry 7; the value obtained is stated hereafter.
1070.29
